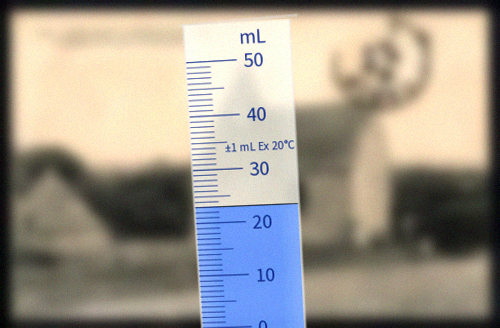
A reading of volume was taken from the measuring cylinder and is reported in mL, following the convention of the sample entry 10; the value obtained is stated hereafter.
23
